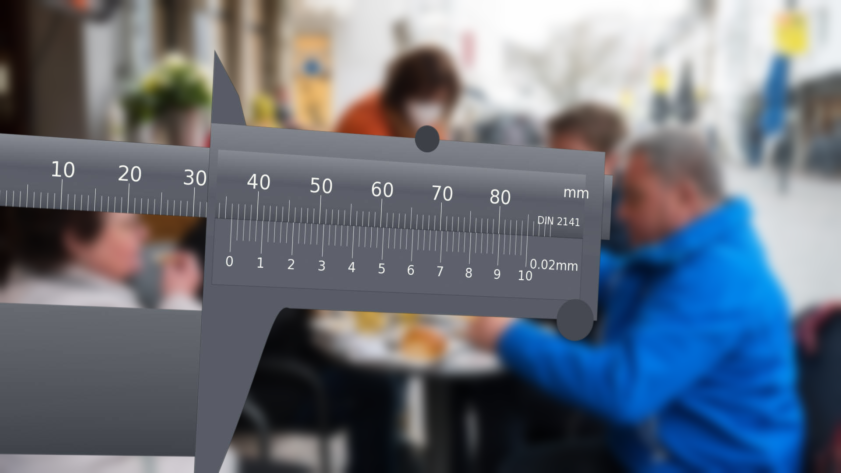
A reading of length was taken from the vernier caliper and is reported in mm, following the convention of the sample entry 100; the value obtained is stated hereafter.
36.0
